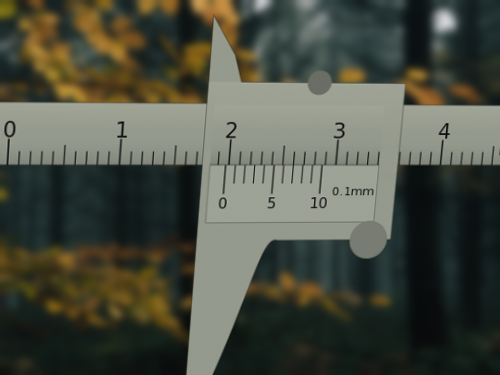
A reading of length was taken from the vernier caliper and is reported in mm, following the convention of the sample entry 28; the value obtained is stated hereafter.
19.7
